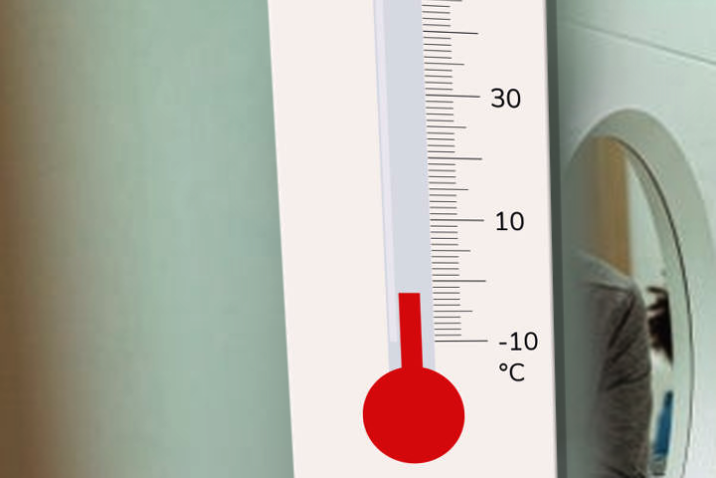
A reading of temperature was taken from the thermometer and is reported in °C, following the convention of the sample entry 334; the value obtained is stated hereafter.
-2
